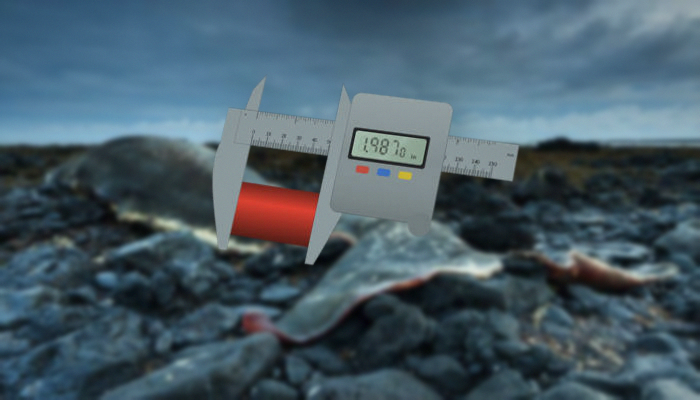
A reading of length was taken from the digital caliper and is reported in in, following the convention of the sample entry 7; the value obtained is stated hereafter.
1.9870
